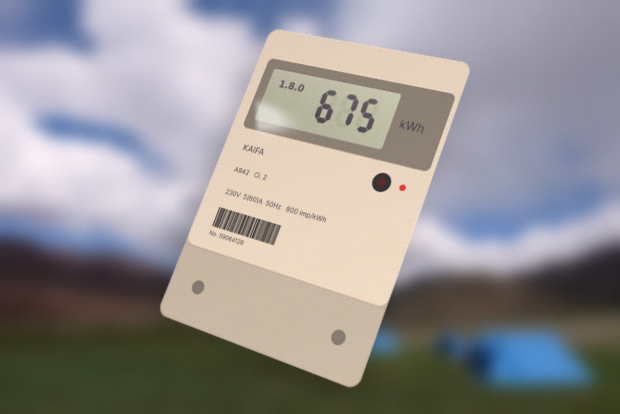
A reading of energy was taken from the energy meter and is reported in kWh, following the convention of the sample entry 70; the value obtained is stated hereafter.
675
